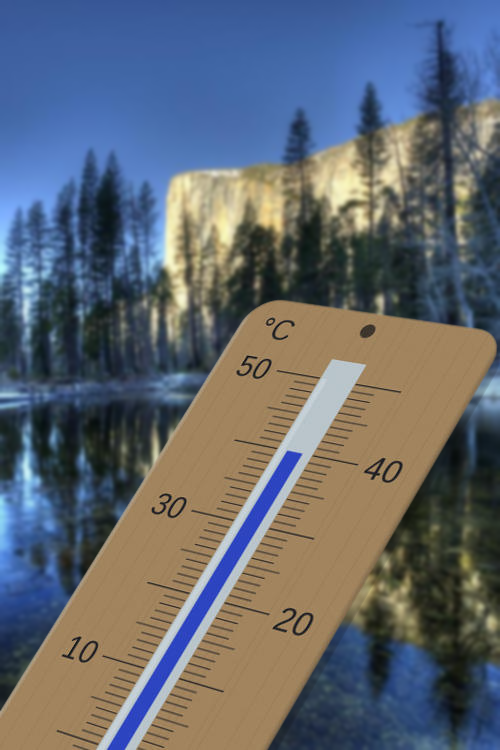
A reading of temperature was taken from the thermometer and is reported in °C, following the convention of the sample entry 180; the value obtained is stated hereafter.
40
